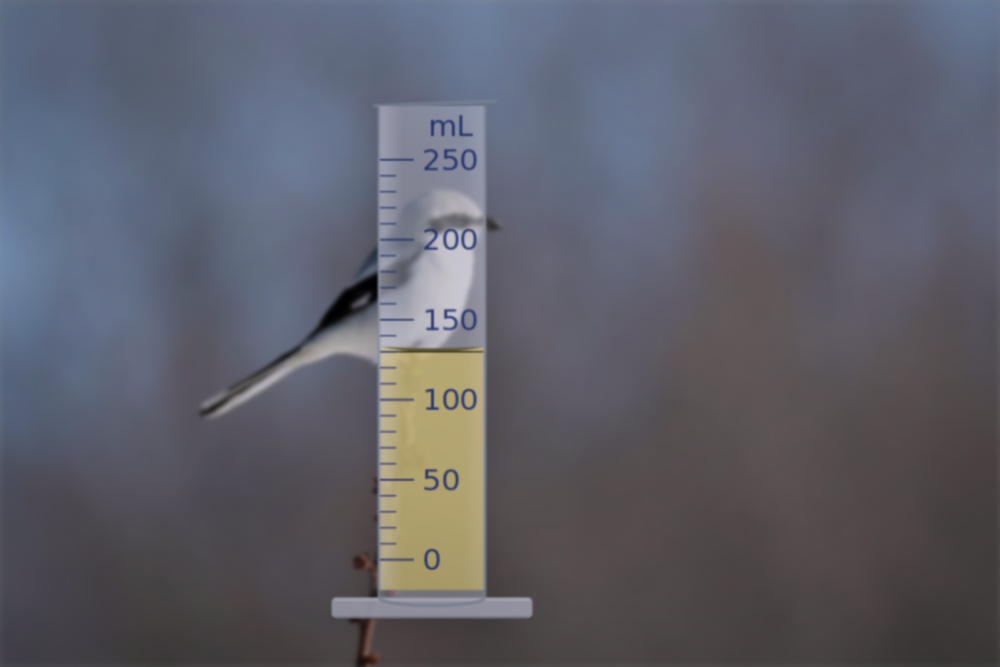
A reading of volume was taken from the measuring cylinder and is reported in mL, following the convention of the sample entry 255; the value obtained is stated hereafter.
130
